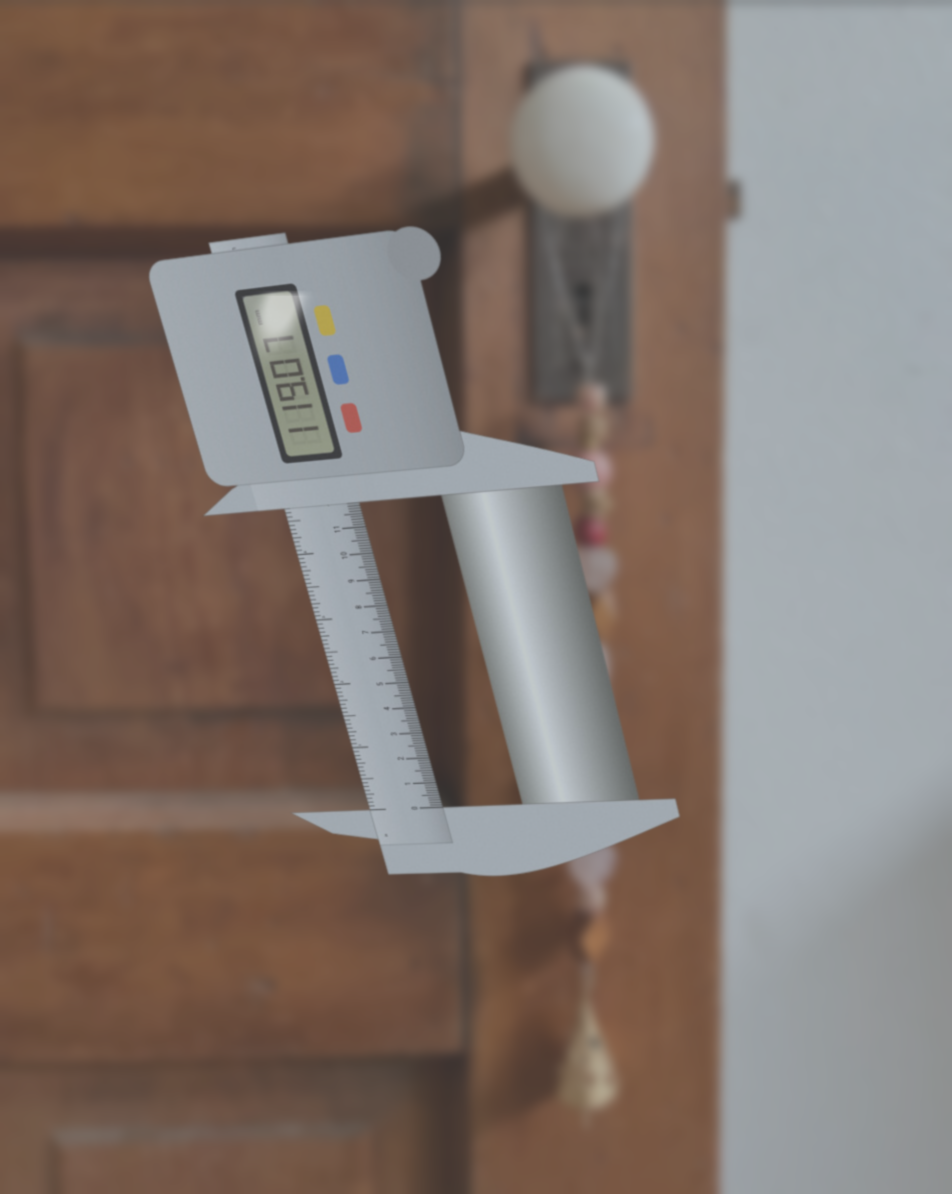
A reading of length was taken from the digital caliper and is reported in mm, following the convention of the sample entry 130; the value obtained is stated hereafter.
119.07
